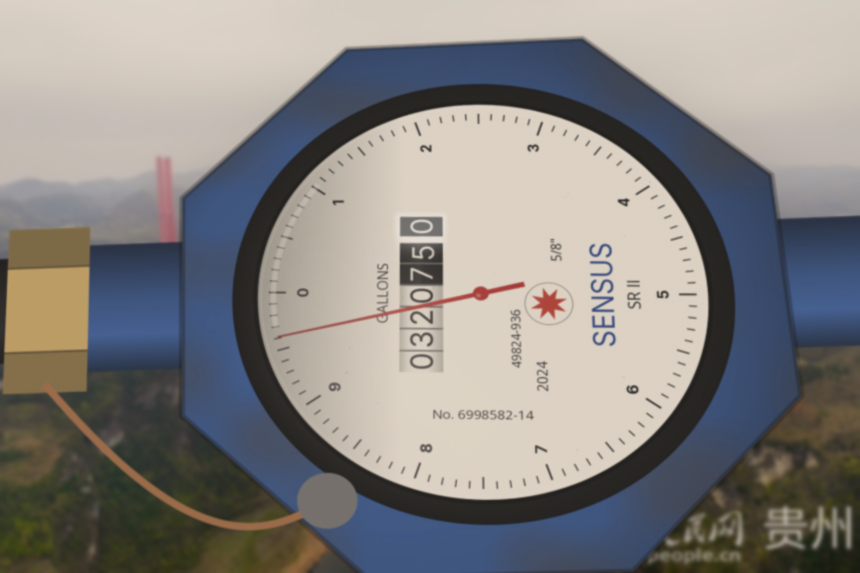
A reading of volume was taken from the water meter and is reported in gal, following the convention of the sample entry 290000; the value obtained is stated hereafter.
320749.6
